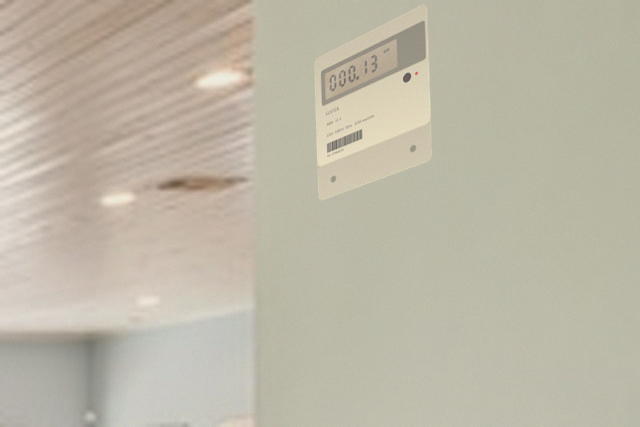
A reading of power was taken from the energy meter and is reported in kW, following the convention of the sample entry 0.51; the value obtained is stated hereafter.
0.13
